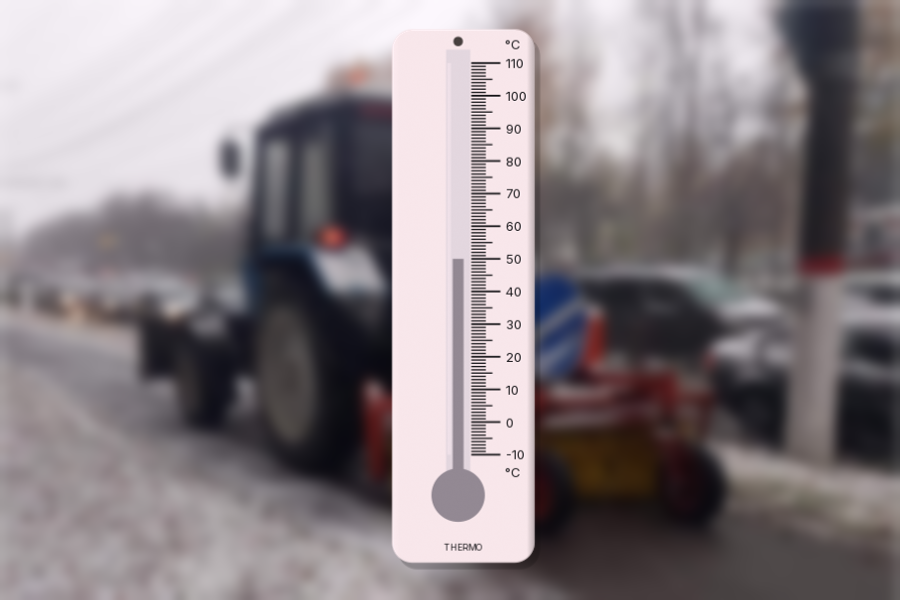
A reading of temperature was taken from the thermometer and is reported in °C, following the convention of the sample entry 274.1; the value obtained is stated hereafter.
50
